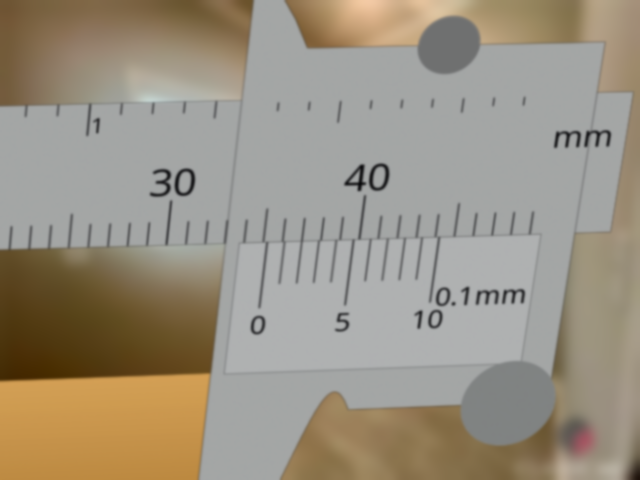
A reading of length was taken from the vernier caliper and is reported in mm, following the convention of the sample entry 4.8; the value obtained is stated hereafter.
35.2
